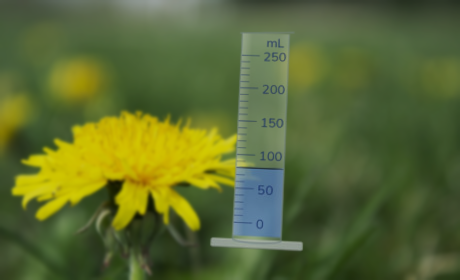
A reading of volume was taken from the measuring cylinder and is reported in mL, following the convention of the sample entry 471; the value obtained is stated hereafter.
80
